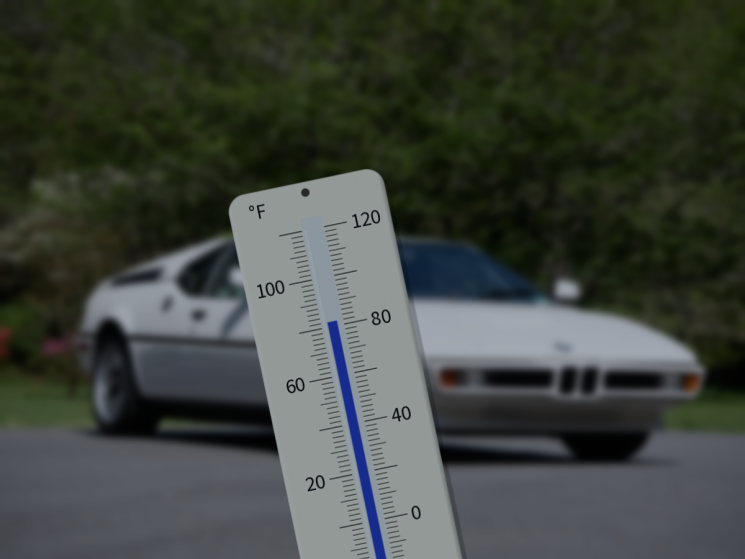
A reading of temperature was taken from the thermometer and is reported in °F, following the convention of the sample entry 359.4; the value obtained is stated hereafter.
82
